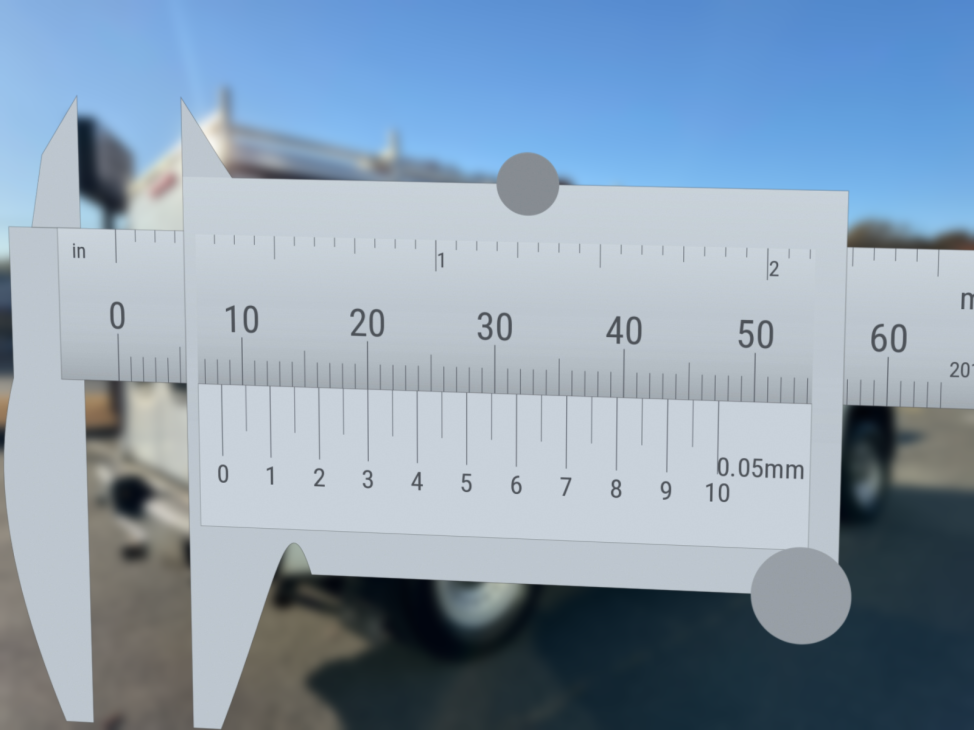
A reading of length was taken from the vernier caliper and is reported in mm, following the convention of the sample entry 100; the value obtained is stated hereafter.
8.3
